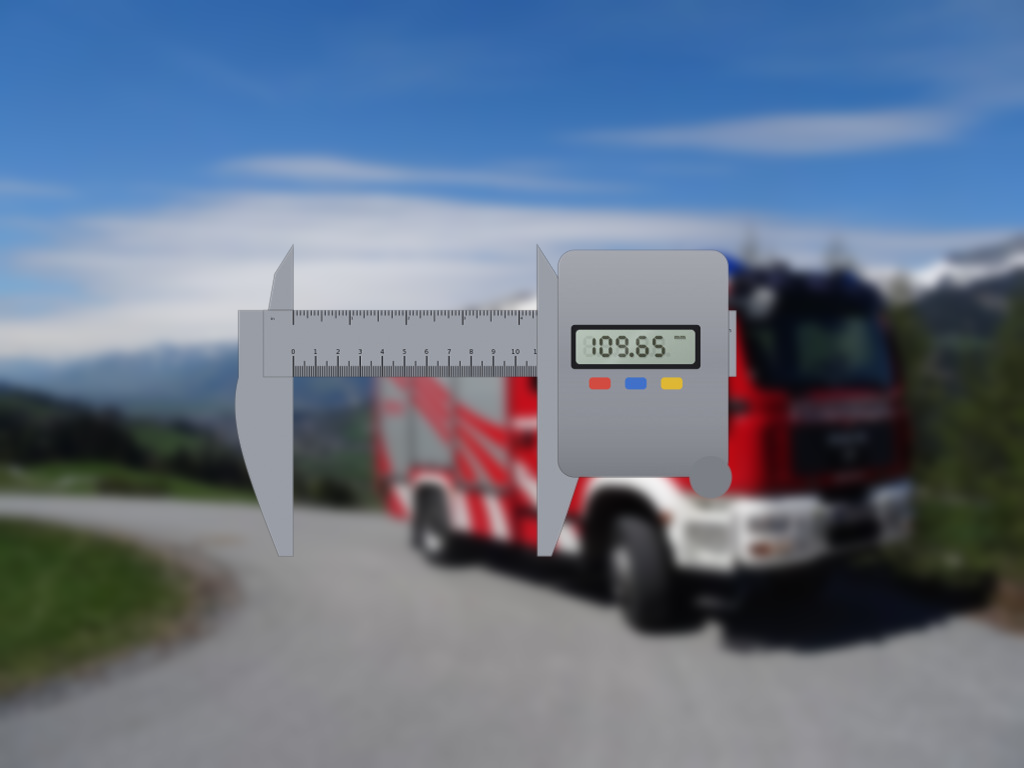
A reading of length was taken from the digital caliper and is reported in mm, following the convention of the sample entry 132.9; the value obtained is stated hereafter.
109.65
